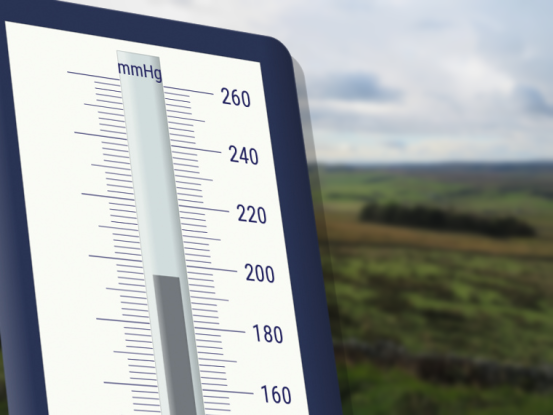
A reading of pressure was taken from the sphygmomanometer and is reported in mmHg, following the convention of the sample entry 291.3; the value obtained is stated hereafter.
196
